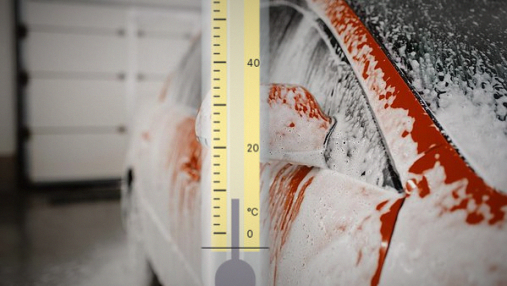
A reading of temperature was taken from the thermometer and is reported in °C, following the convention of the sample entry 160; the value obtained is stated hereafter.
8
